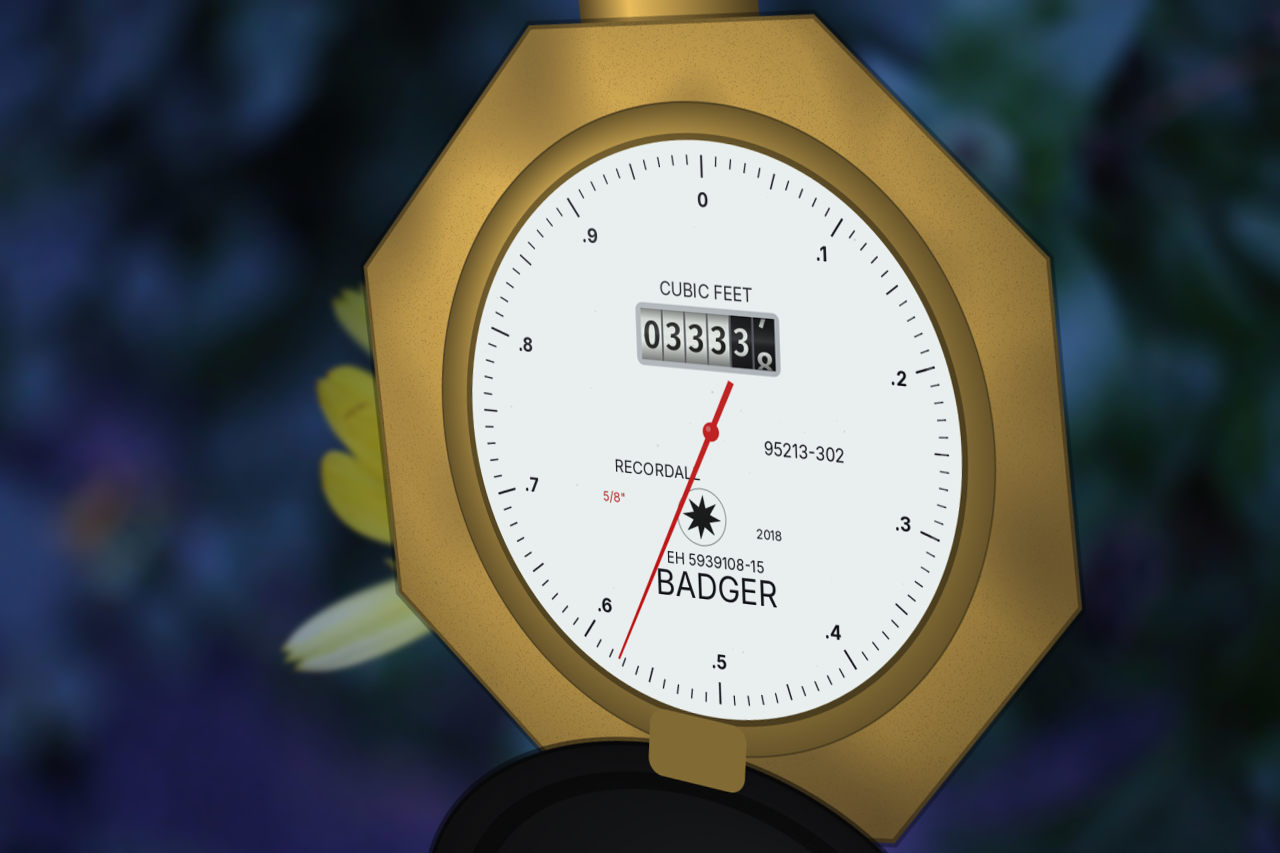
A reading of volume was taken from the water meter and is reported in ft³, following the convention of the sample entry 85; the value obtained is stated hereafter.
33337.57
